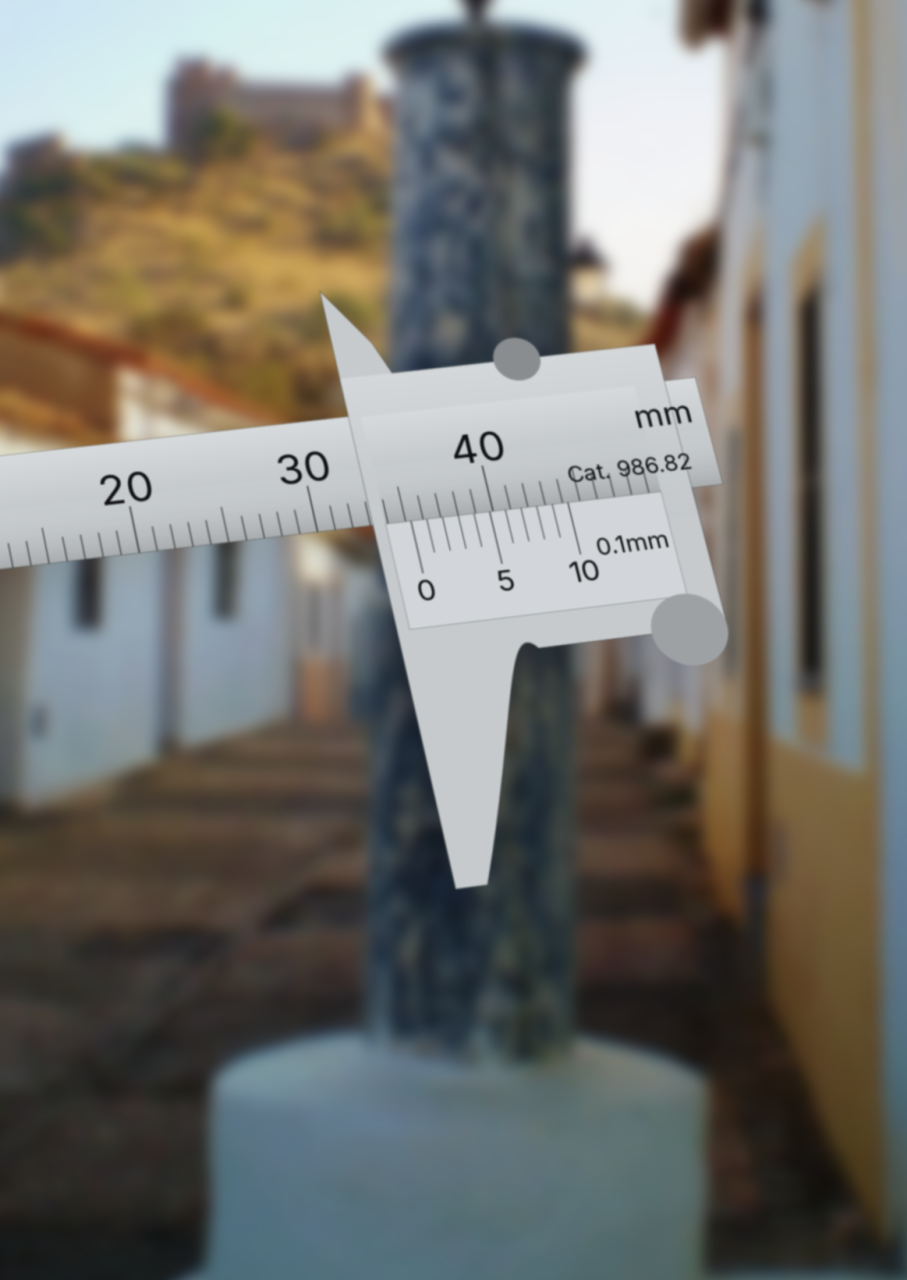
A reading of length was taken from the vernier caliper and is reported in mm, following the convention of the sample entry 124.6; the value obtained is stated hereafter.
35.3
